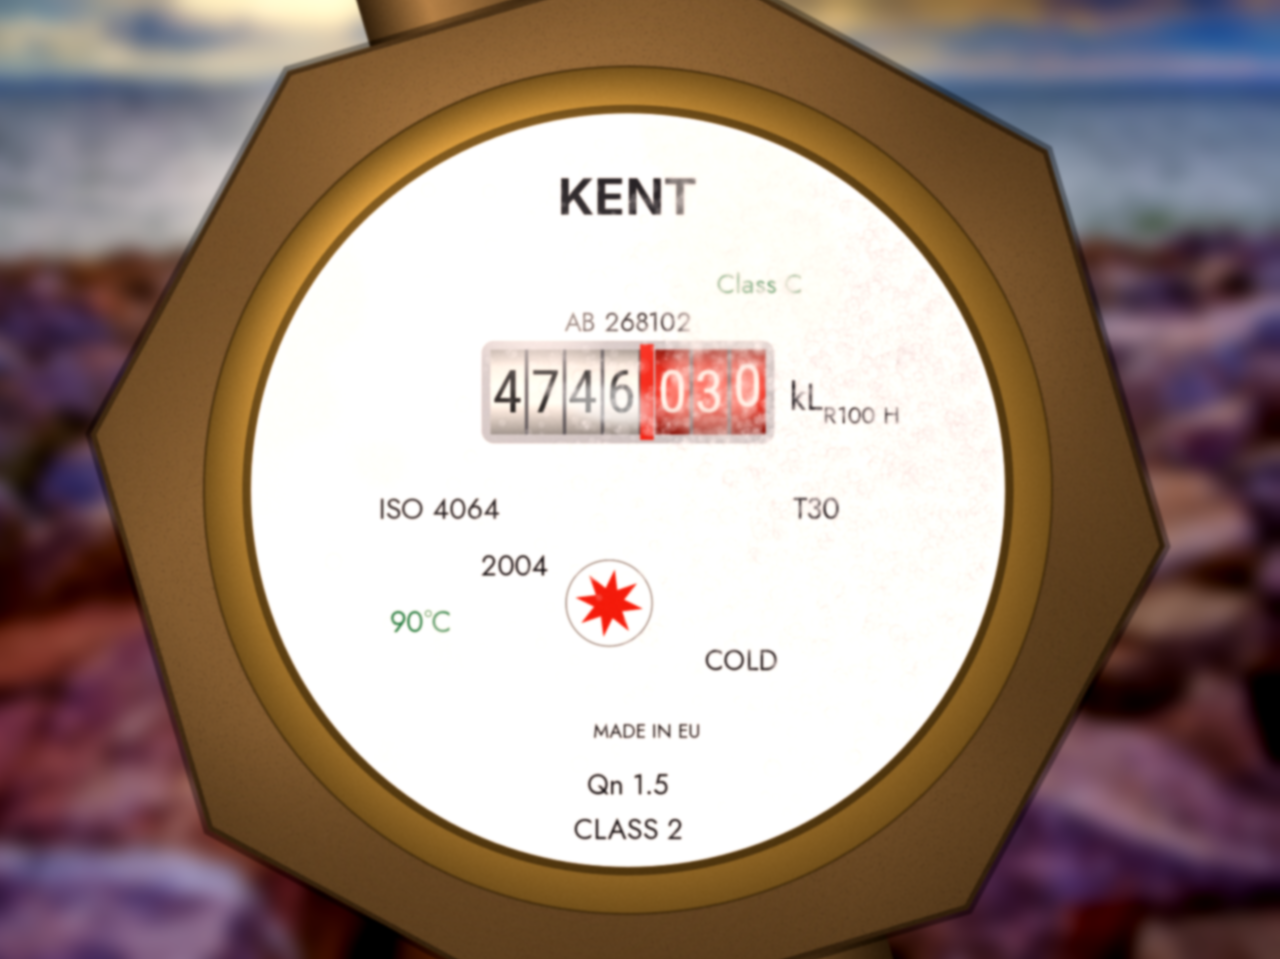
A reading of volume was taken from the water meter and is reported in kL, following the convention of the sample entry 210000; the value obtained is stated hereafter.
4746.030
